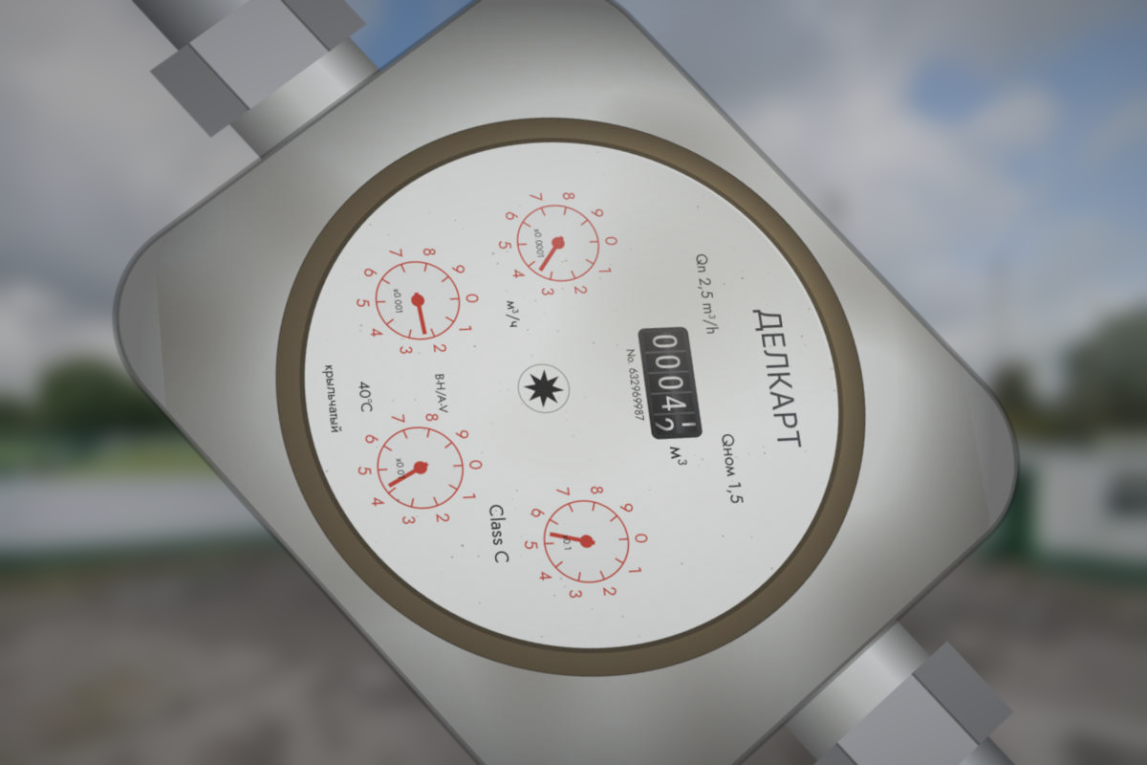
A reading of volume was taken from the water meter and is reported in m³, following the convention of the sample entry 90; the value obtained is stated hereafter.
41.5423
